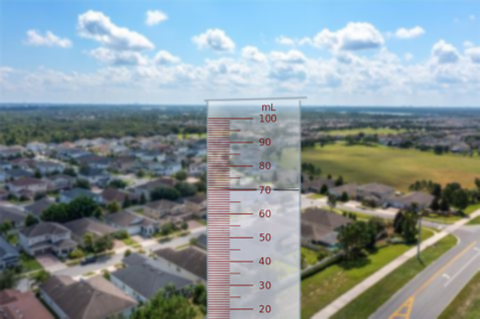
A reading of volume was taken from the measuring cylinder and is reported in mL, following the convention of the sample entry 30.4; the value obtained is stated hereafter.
70
